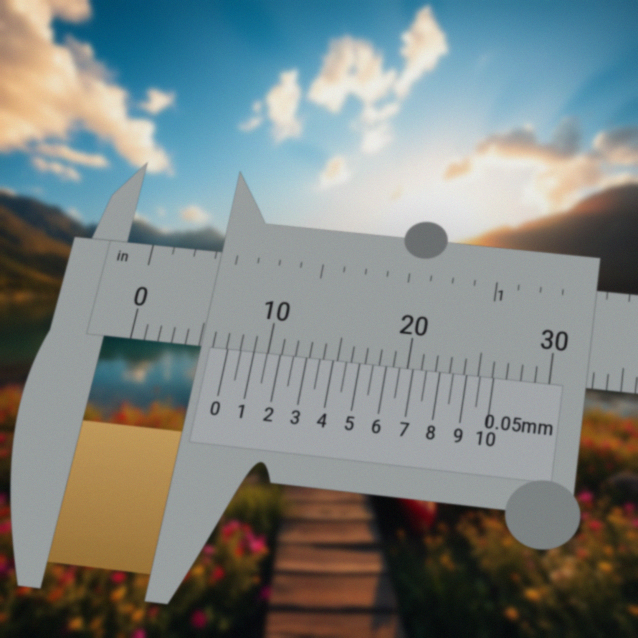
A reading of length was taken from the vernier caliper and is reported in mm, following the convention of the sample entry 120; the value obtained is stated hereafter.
7.1
